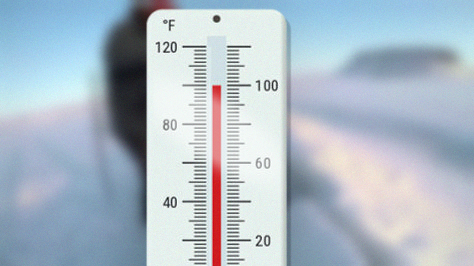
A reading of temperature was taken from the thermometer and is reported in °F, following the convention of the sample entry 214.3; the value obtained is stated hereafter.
100
